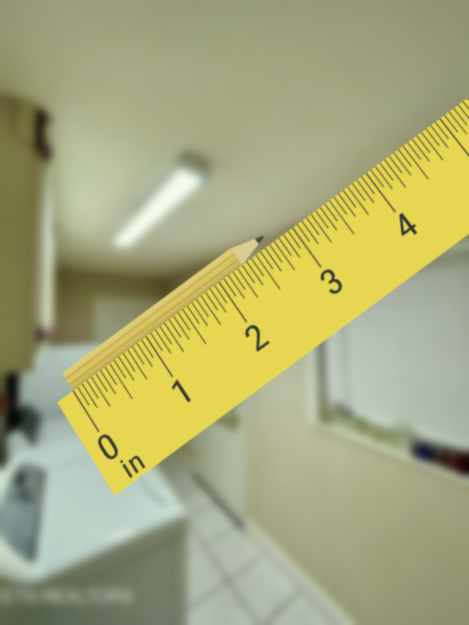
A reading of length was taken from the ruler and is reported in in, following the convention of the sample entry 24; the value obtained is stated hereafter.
2.6875
